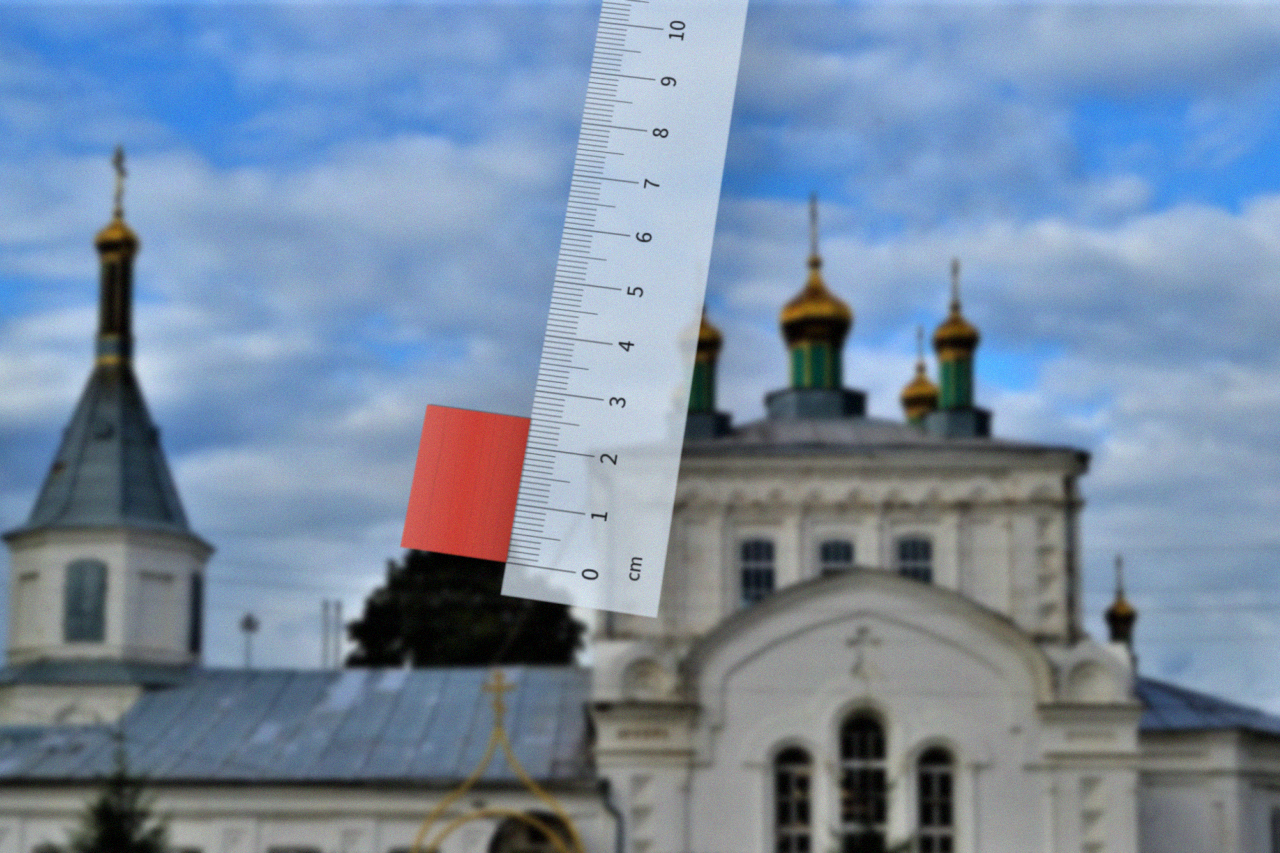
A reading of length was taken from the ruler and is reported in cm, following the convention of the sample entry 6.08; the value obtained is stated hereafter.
2.5
